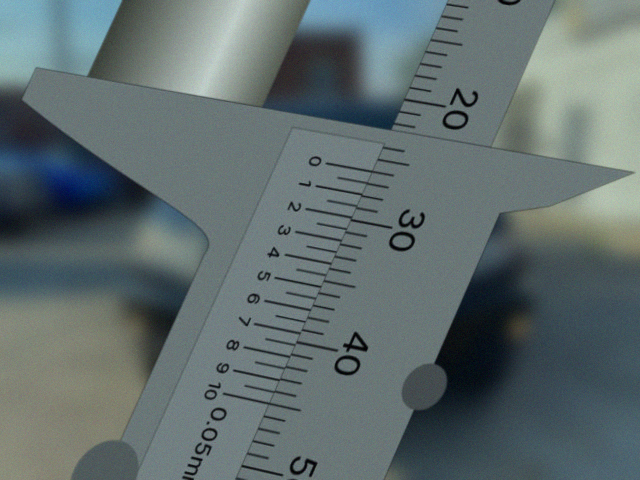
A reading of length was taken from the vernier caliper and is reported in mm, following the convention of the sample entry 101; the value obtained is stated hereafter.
26.0
